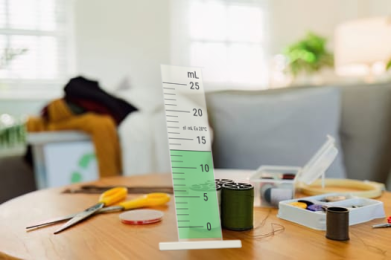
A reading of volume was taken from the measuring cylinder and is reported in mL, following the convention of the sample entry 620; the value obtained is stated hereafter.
13
